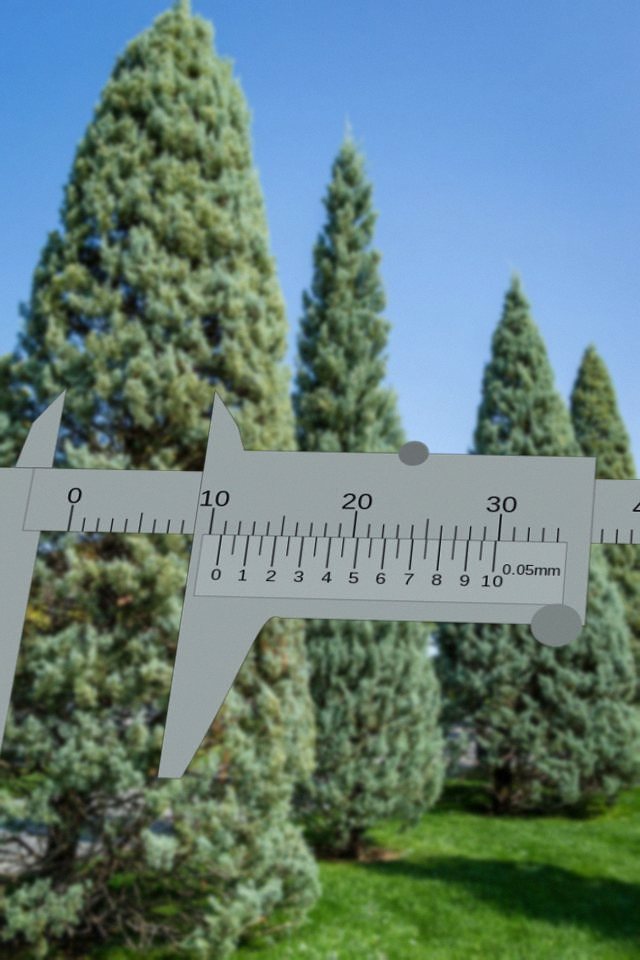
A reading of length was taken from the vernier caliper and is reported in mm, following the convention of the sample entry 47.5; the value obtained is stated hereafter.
10.8
